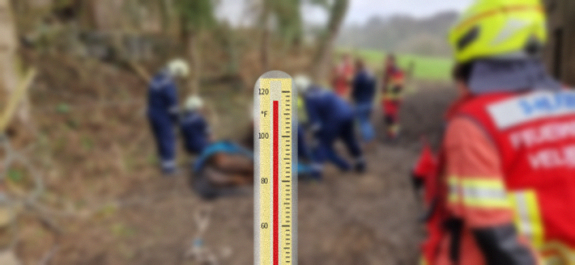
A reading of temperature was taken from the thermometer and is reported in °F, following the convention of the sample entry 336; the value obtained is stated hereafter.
116
